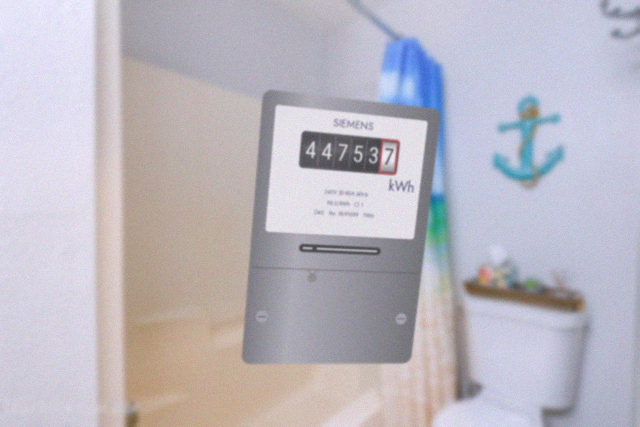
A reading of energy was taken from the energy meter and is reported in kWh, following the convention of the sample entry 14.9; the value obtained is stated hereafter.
44753.7
